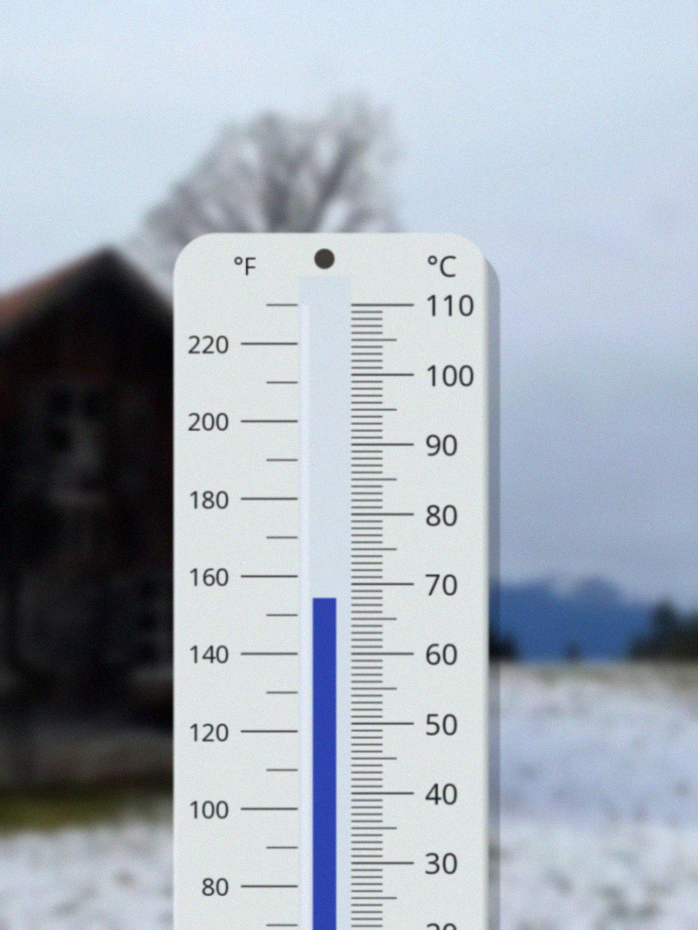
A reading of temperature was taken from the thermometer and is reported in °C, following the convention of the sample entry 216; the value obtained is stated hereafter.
68
